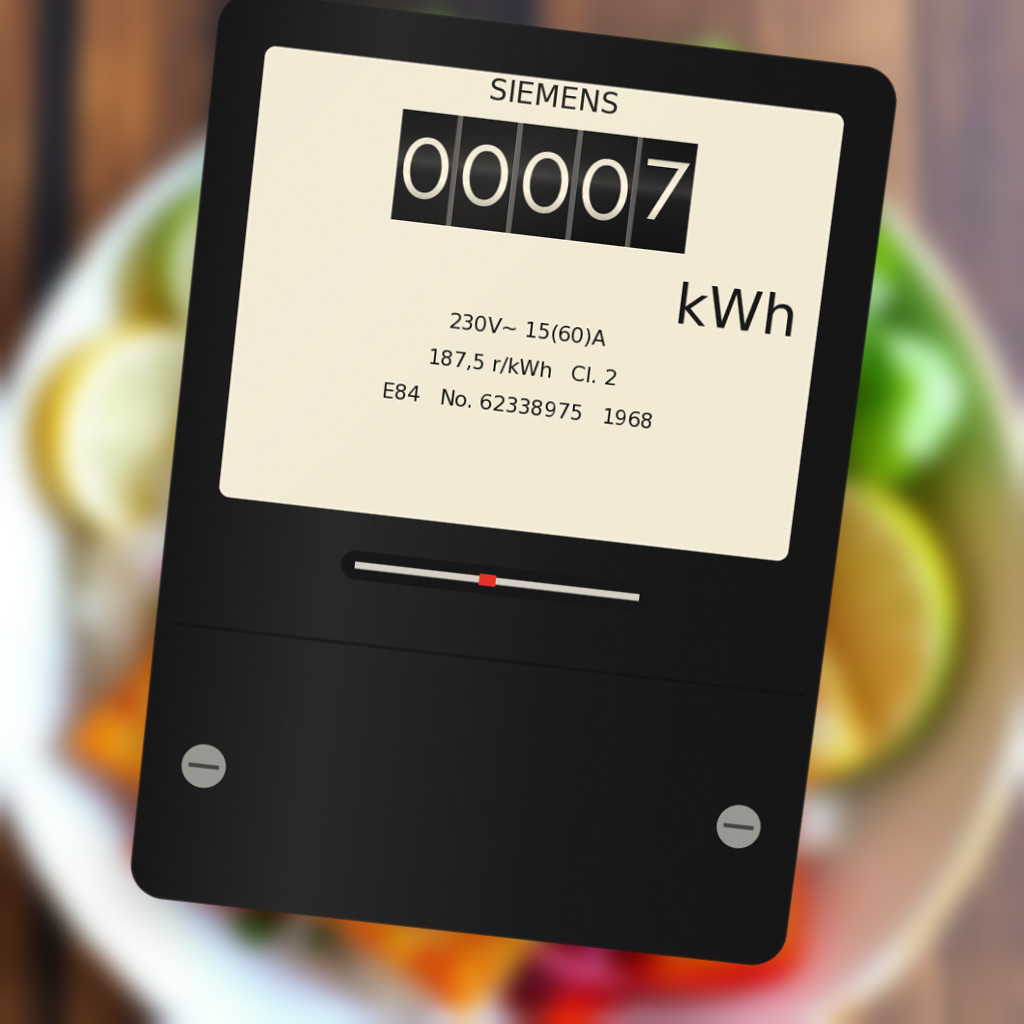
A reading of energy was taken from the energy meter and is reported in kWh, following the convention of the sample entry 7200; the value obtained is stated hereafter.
7
